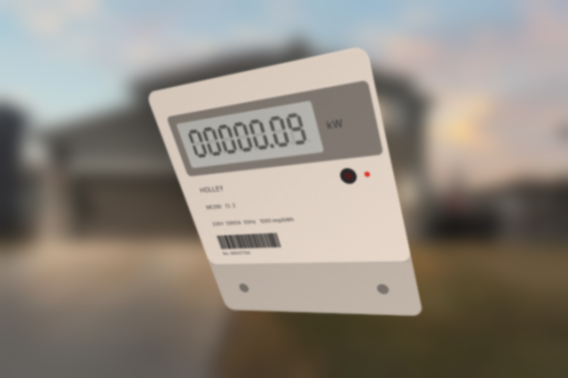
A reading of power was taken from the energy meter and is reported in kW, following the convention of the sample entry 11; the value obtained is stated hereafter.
0.09
